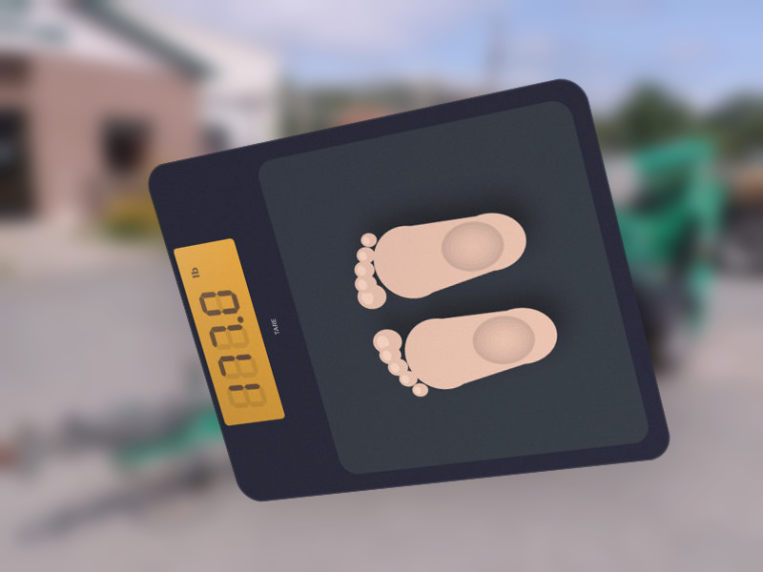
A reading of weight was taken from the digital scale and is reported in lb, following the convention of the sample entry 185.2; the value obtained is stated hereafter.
177.0
